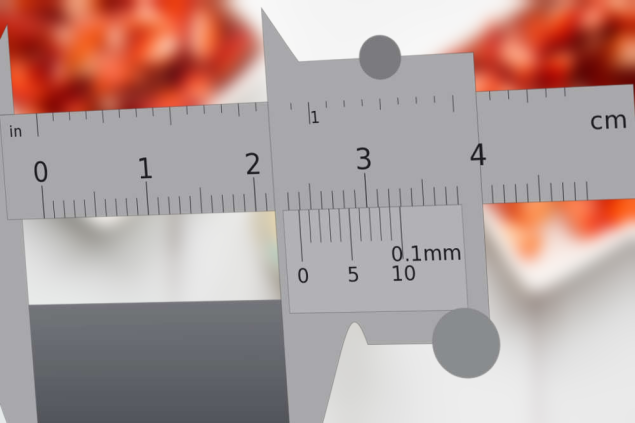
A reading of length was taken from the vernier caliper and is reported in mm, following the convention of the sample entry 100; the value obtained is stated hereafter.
23.9
